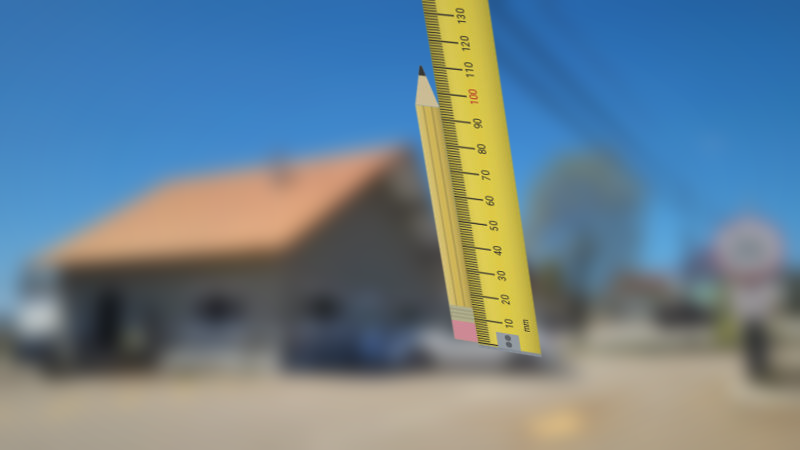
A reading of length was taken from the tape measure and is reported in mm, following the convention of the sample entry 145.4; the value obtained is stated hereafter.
110
